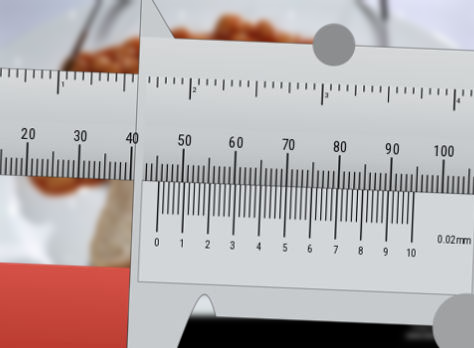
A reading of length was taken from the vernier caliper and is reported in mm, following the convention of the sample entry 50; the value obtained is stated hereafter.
45.5
